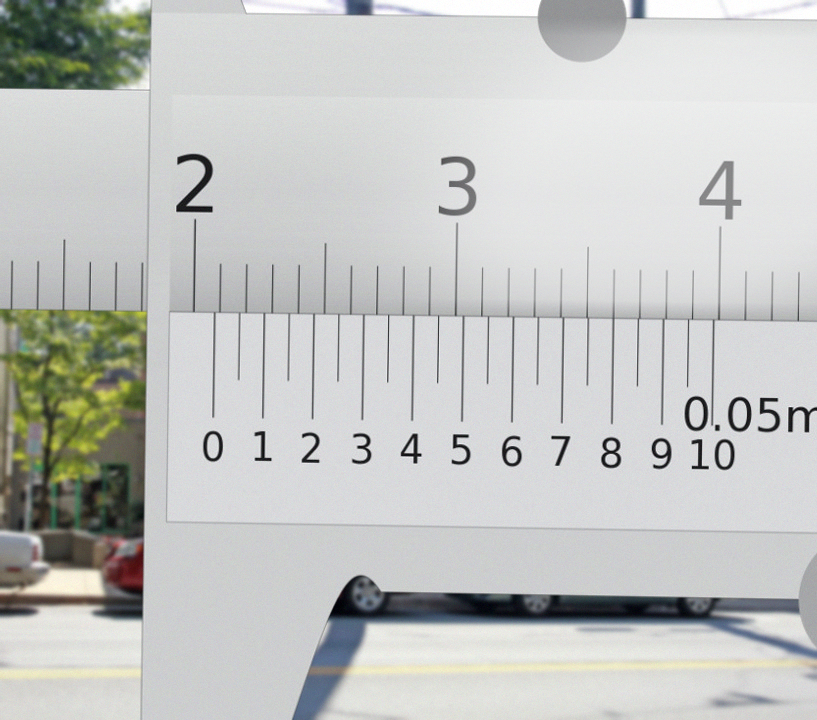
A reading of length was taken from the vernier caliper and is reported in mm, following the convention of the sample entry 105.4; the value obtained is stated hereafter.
20.80
